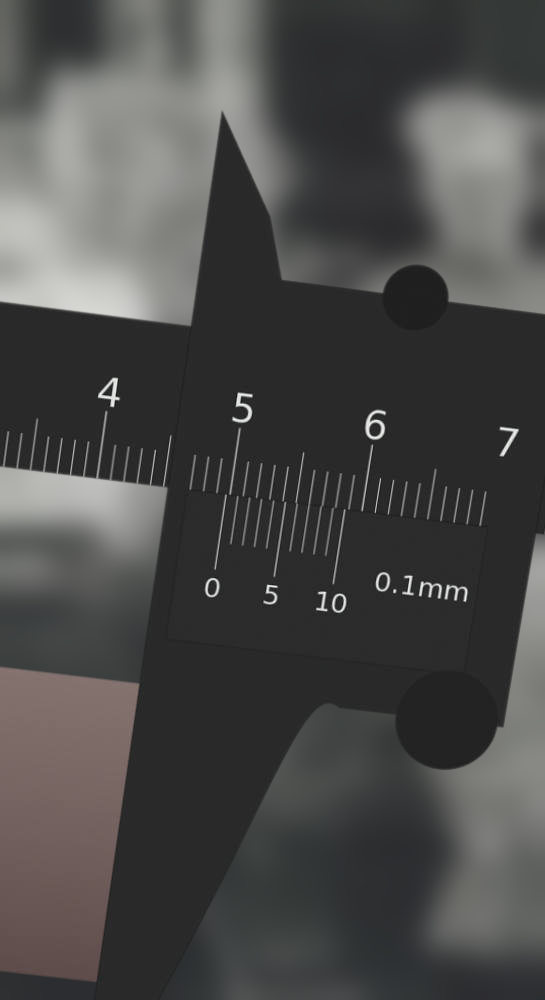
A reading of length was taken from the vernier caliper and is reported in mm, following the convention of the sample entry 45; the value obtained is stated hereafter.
49.7
